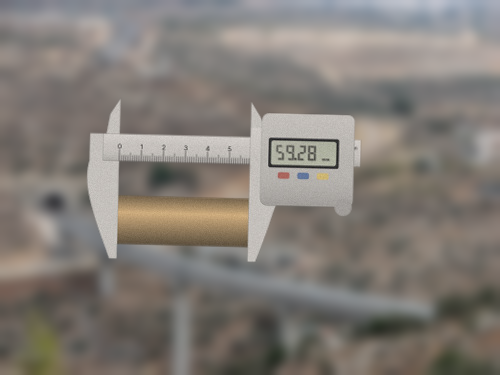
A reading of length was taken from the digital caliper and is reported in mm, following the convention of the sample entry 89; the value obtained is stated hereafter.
59.28
